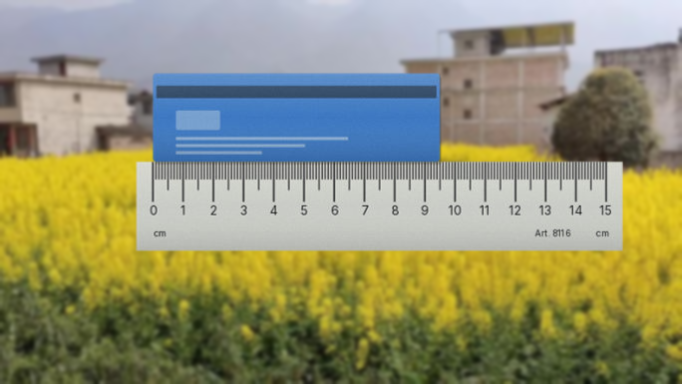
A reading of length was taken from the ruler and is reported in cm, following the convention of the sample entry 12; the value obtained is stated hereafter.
9.5
